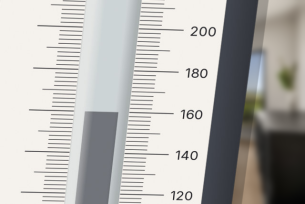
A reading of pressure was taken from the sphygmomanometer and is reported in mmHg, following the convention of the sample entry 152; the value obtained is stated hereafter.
160
